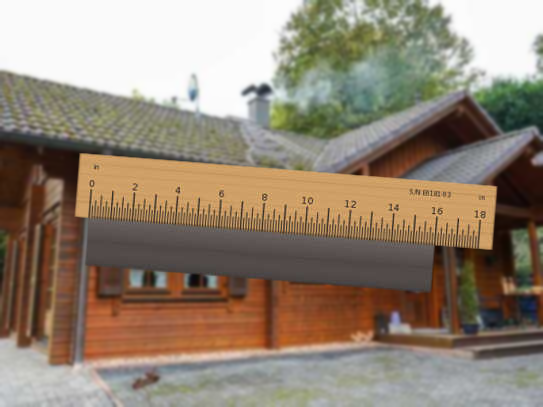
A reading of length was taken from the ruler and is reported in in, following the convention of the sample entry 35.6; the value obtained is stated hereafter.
16
